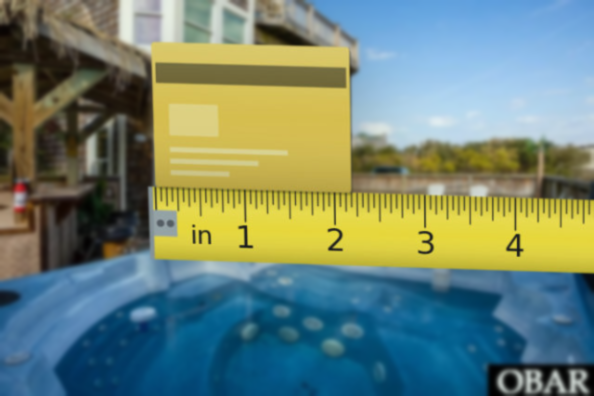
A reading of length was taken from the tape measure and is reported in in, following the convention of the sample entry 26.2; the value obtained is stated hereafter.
2.1875
